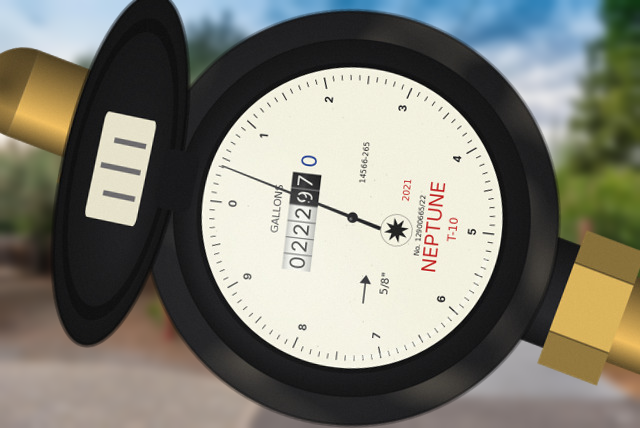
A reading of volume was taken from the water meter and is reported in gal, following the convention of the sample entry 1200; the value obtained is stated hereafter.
222970.4
